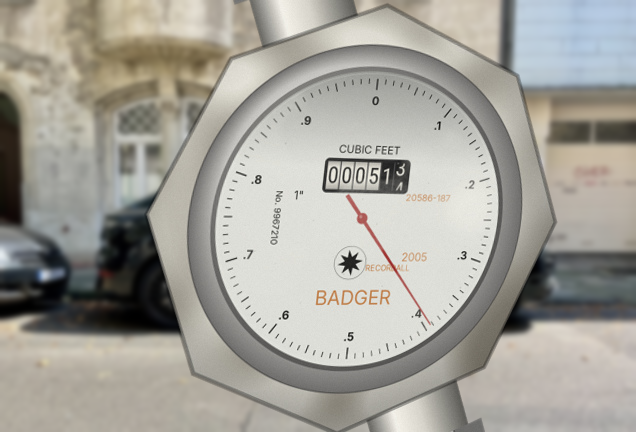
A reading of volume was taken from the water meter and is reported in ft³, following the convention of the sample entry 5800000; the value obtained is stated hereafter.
513.39
